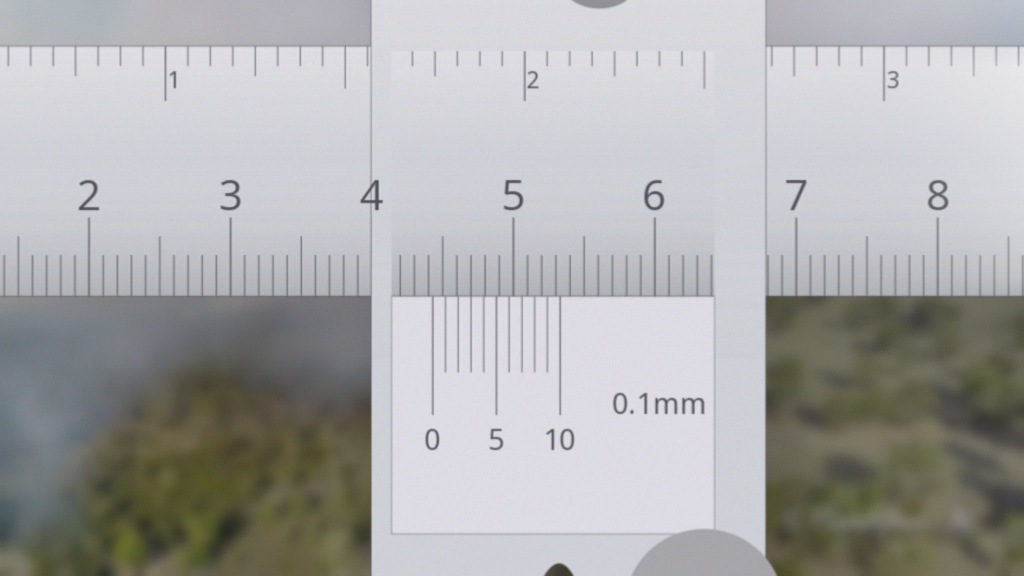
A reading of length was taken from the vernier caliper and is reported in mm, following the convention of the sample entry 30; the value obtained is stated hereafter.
44.3
